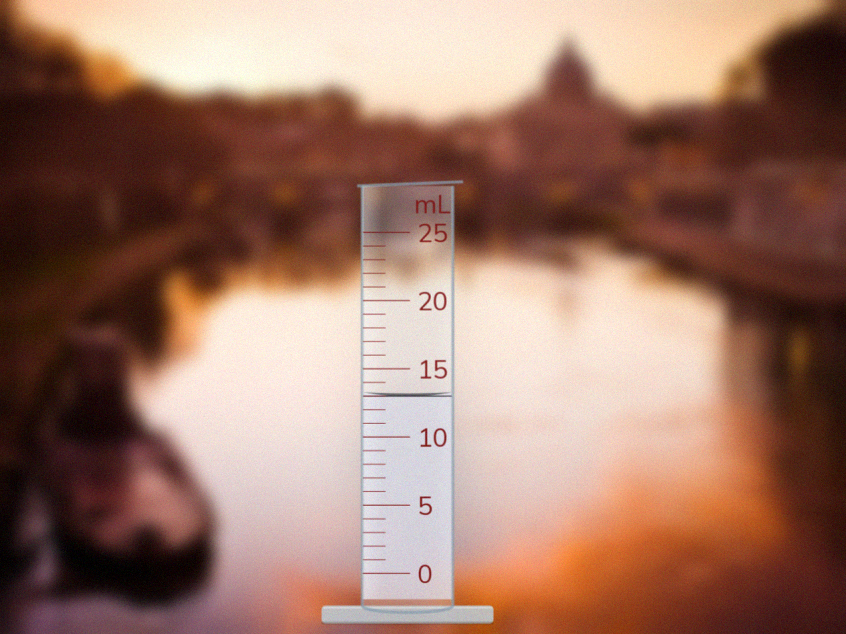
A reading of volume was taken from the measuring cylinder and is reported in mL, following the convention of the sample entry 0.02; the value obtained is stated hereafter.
13
